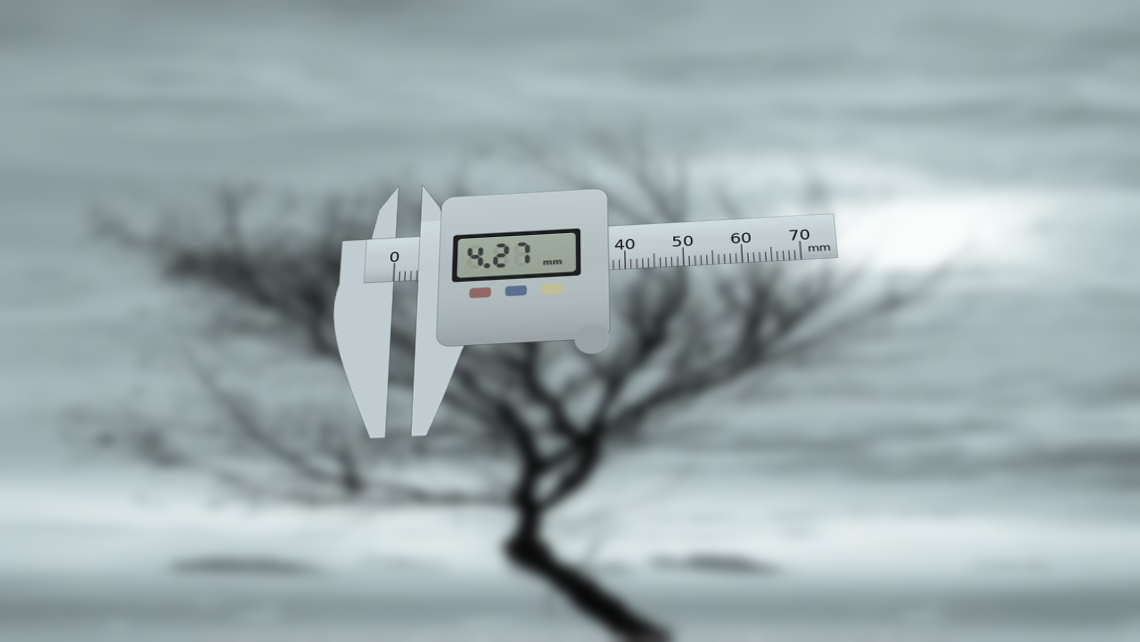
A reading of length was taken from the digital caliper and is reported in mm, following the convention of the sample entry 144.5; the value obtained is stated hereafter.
4.27
